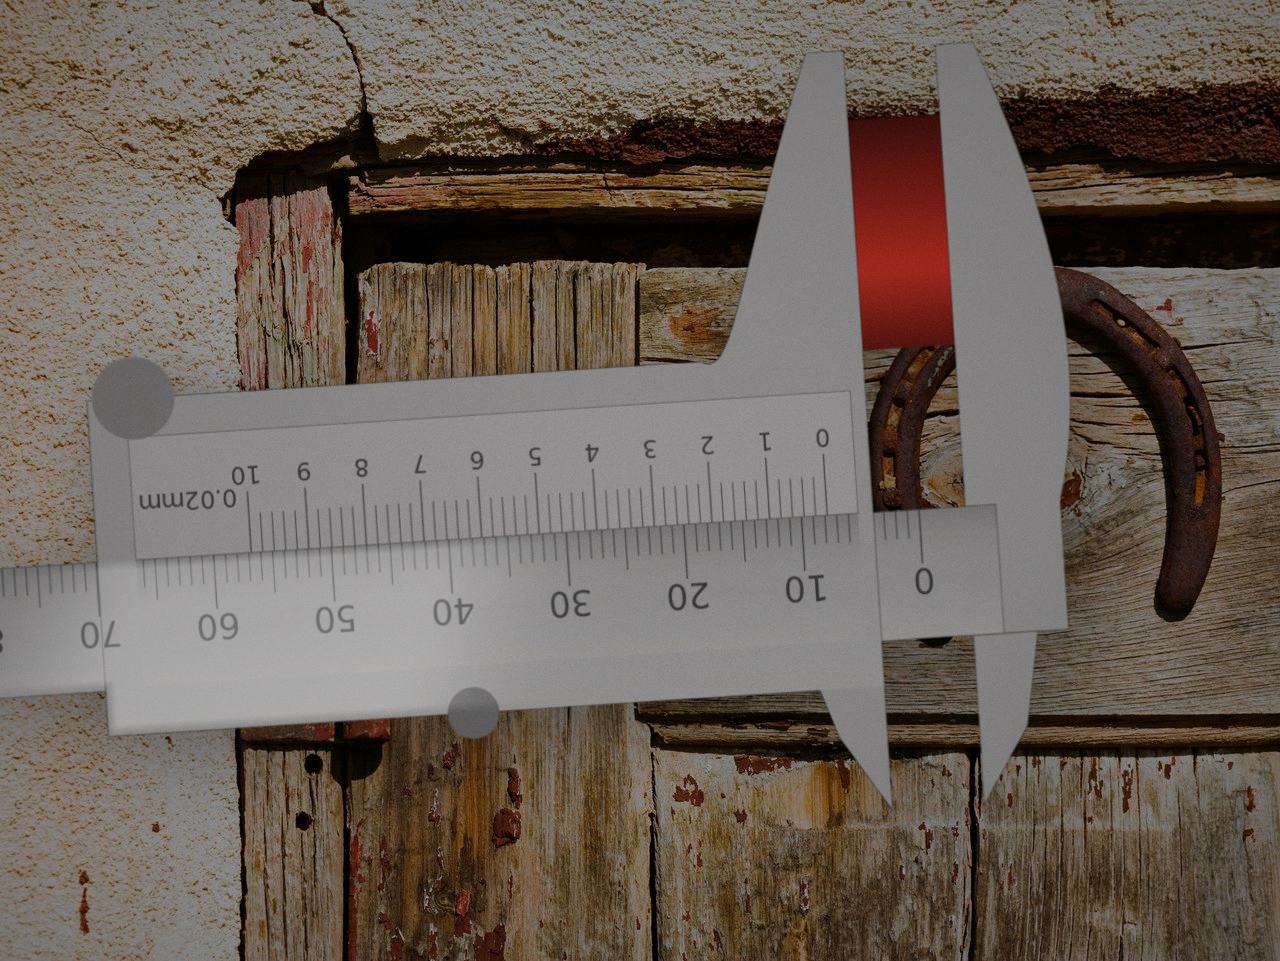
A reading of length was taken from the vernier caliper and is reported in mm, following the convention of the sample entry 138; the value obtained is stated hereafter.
7.8
